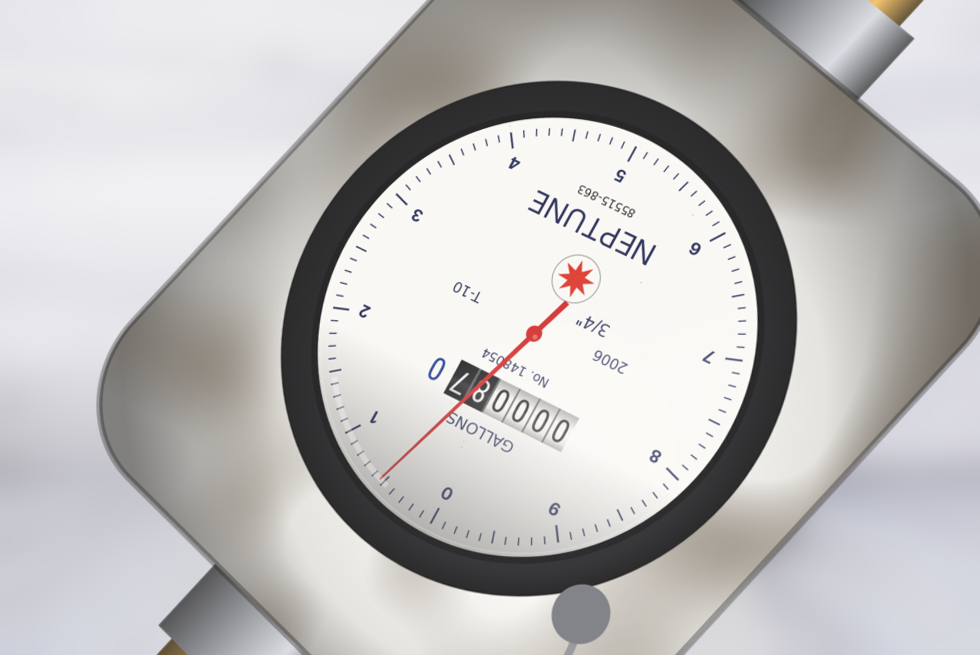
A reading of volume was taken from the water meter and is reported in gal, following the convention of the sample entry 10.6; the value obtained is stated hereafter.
870.5
